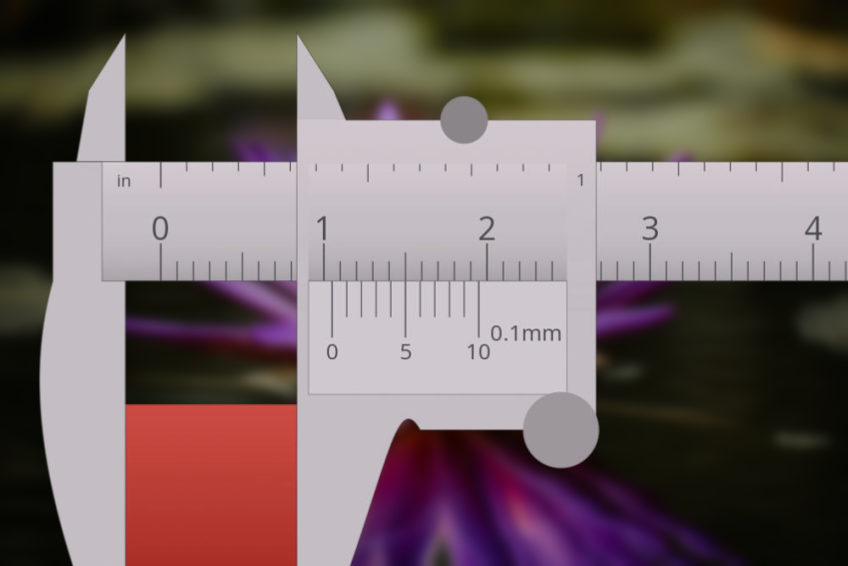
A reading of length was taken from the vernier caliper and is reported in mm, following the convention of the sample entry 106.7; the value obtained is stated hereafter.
10.5
